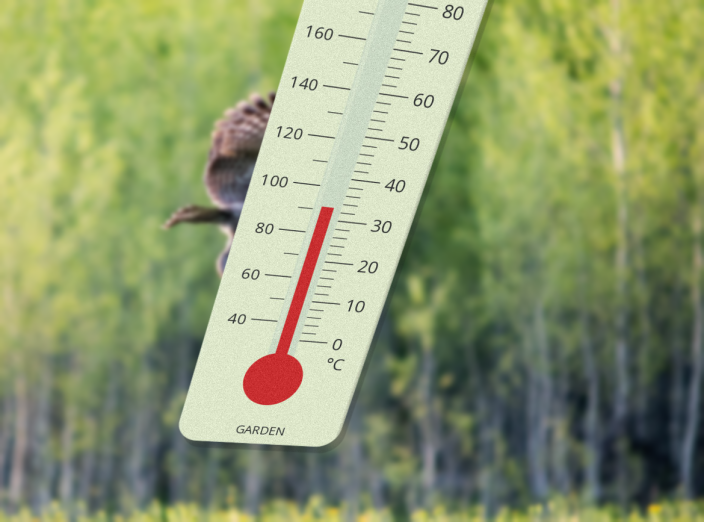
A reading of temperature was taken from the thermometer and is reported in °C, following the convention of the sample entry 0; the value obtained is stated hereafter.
33
